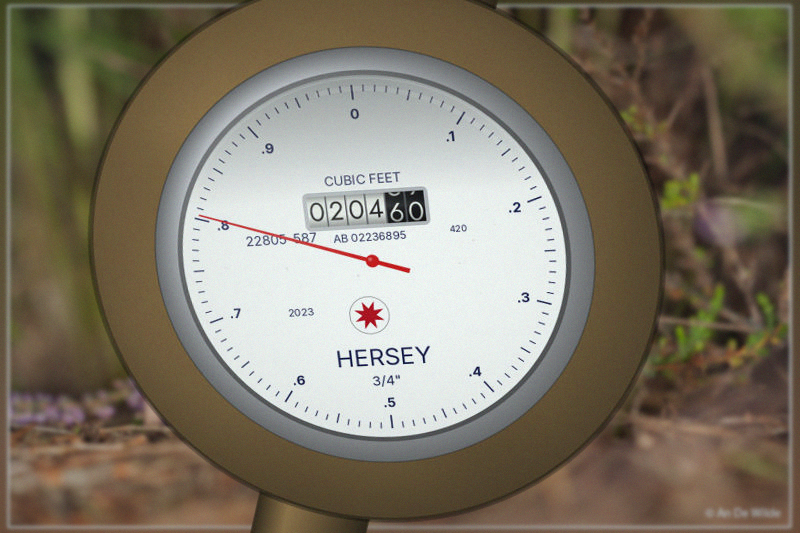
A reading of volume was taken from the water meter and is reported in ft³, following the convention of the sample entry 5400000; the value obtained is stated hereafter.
20459.80
